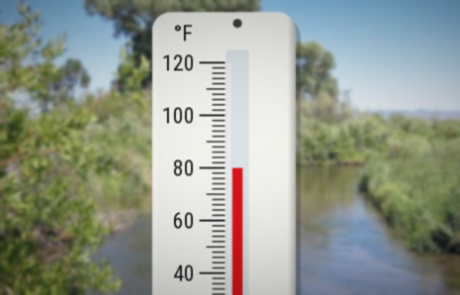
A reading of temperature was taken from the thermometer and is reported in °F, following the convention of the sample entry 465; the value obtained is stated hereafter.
80
